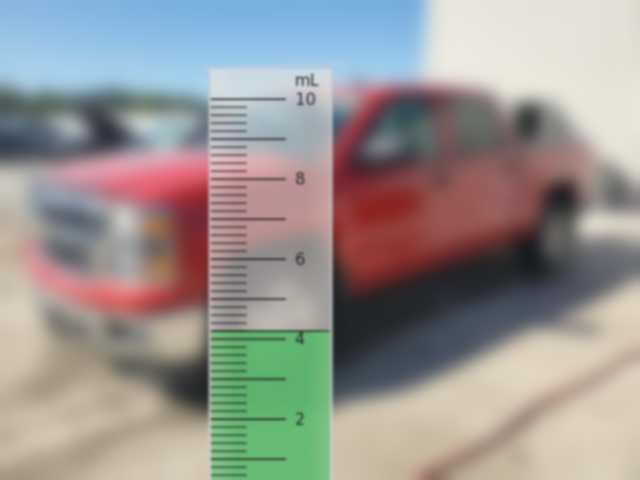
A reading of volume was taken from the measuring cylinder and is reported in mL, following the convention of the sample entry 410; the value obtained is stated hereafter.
4.2
